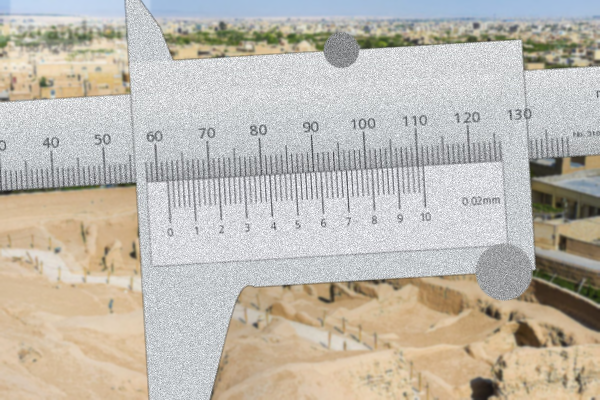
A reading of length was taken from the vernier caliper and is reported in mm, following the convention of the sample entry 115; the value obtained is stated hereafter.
62.0
